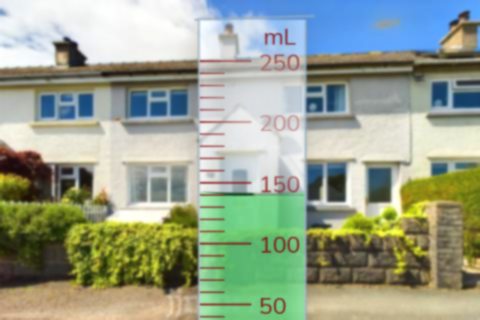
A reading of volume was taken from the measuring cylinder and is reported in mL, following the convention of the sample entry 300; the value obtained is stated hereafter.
140
